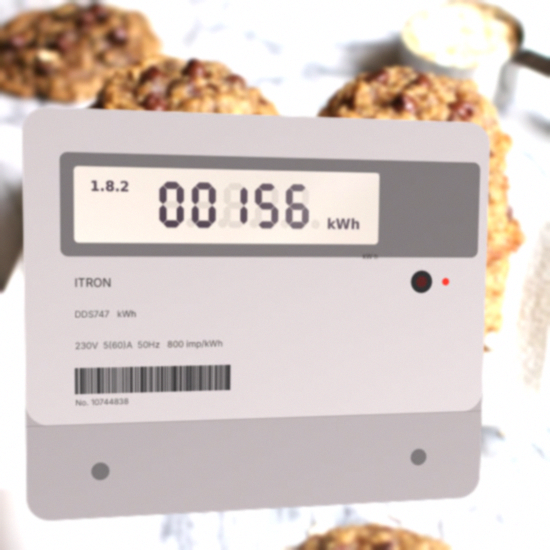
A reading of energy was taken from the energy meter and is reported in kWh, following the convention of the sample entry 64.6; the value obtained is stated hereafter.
156
